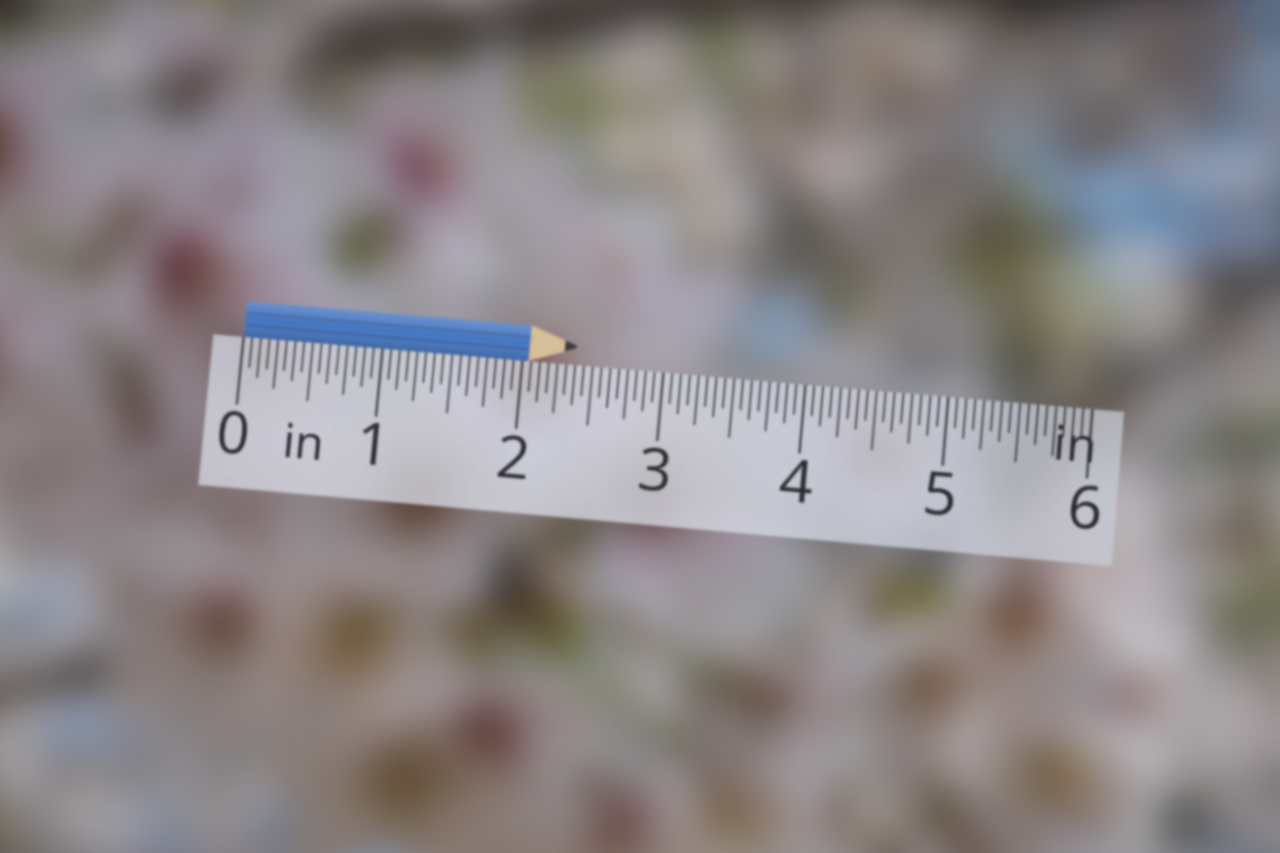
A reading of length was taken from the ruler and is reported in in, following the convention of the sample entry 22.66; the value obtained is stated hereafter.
2.375
